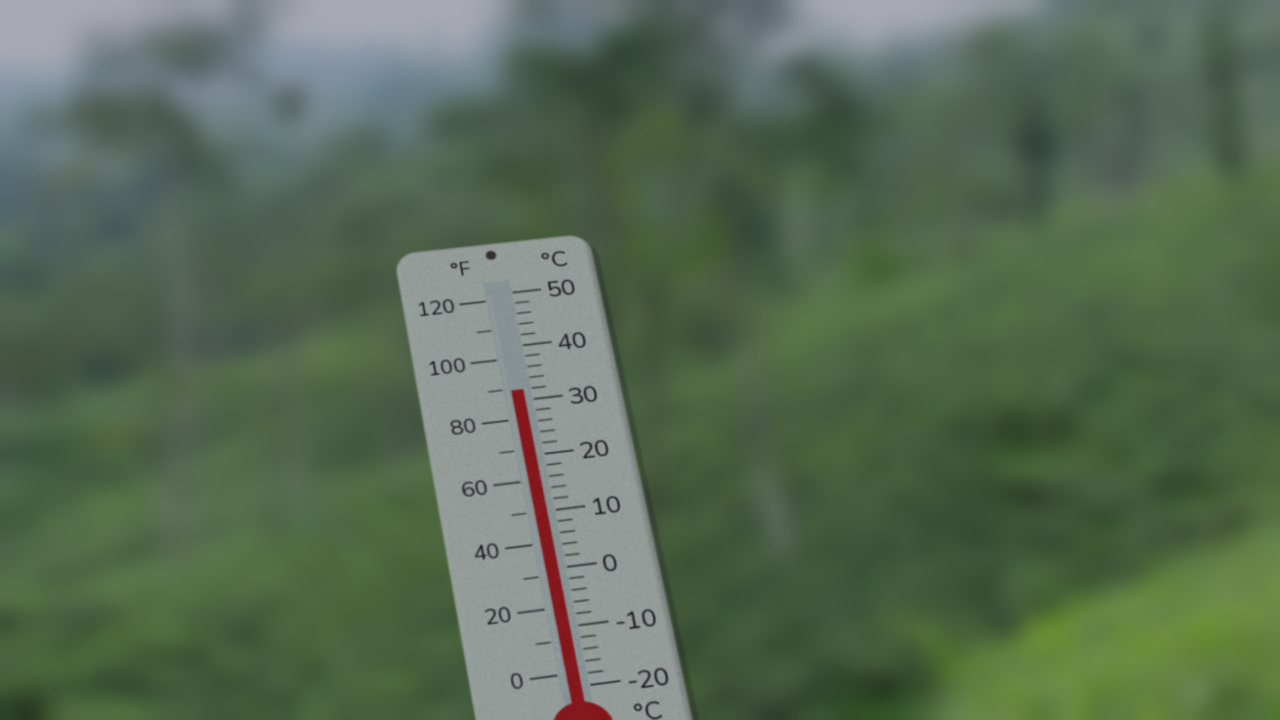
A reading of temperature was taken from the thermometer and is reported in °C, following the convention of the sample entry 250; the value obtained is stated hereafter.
32
